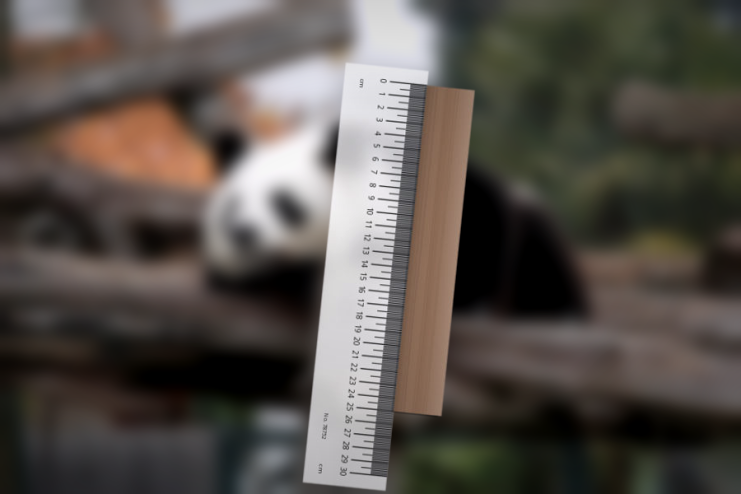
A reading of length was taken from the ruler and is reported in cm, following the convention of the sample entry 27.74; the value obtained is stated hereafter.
25
